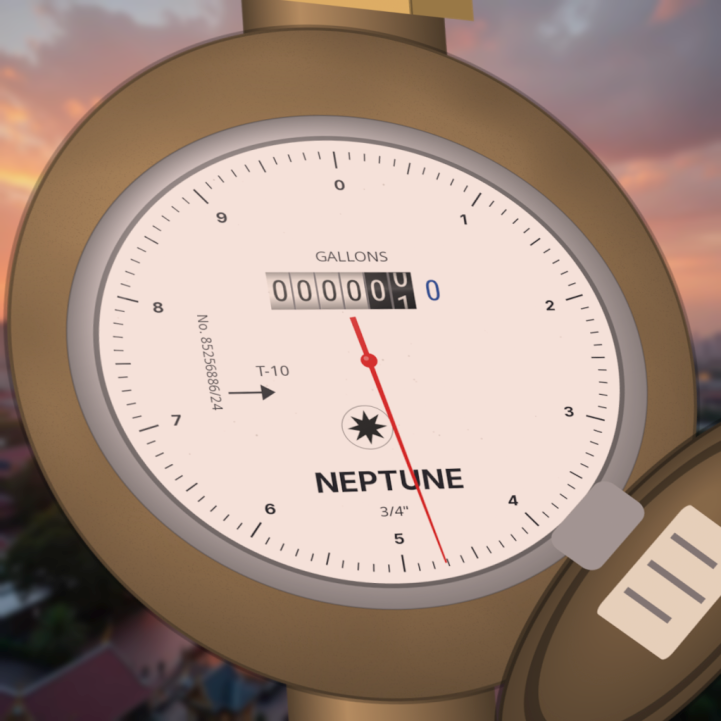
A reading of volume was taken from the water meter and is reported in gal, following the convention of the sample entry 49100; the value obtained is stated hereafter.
4.7
